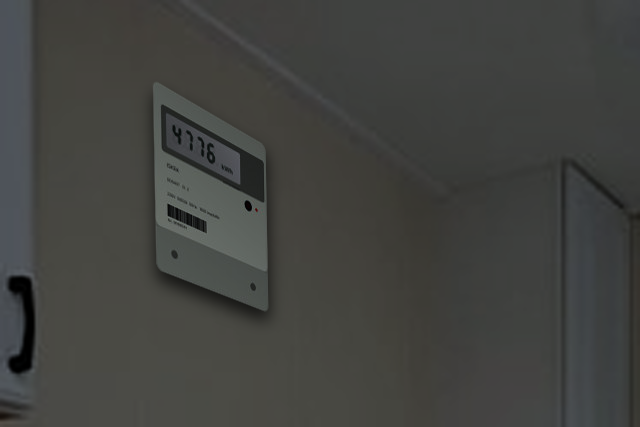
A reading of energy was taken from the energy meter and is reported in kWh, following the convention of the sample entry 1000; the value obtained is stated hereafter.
4776
